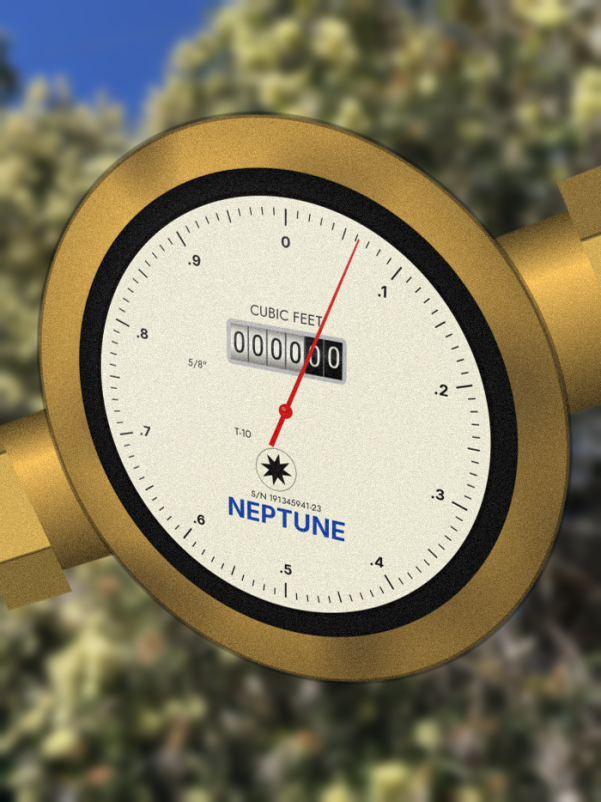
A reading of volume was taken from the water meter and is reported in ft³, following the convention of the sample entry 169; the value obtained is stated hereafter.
0.06
